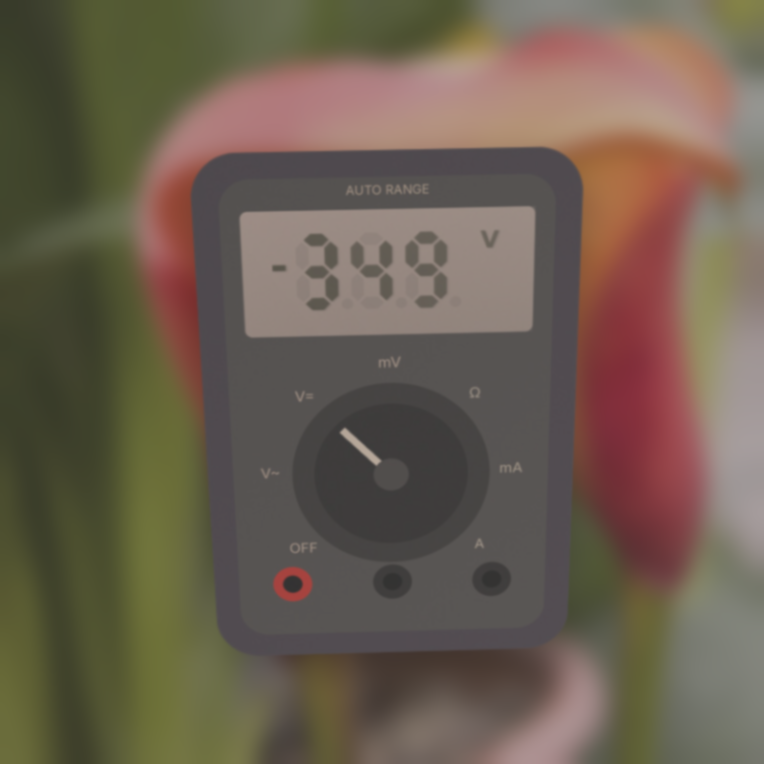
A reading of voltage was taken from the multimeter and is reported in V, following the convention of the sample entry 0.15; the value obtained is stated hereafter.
-349
